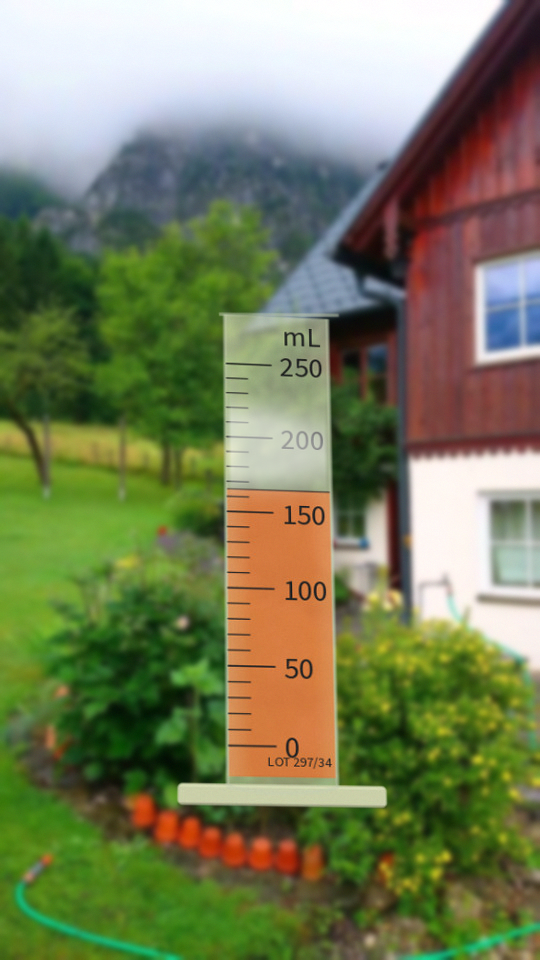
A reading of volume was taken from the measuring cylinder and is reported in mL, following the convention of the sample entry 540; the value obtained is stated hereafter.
165
